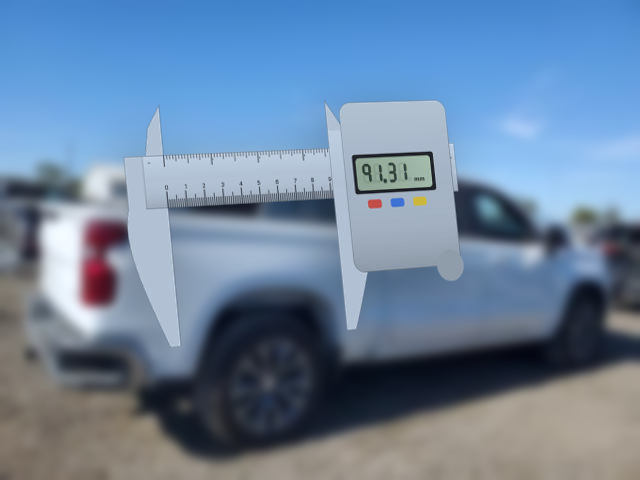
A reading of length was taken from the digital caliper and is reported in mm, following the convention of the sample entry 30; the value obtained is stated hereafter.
91.31
